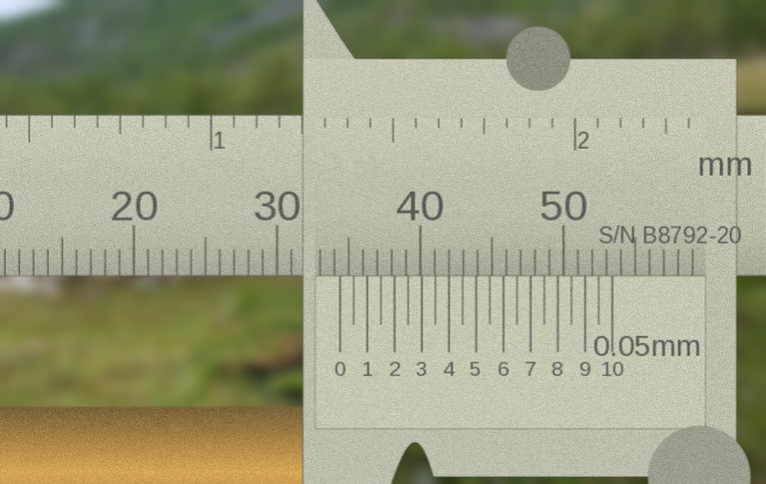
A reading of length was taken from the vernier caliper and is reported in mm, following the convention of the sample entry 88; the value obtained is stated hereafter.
34.4
